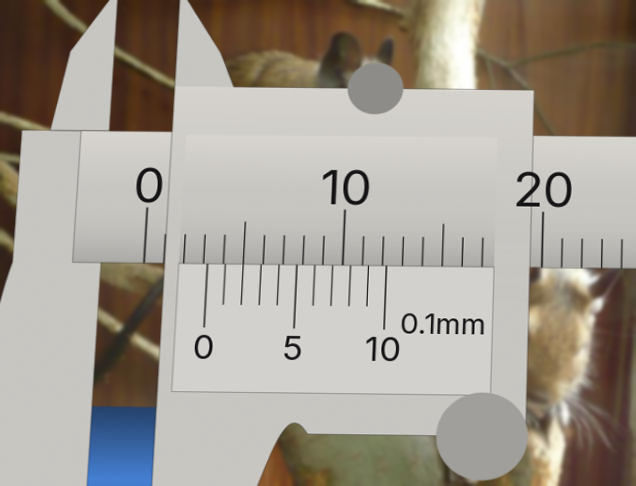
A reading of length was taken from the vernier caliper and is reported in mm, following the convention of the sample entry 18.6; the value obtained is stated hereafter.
3.2
